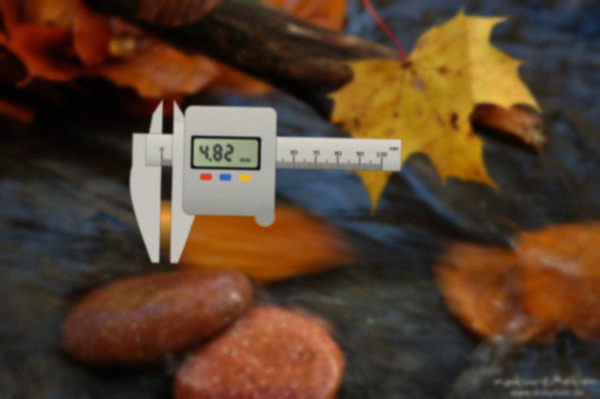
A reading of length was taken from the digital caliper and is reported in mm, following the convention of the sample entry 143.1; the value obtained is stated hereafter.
4.82
